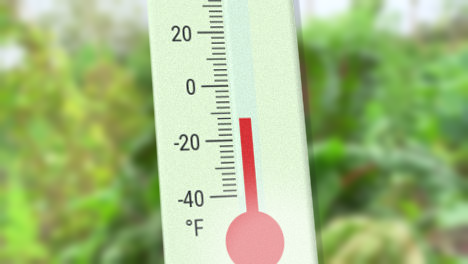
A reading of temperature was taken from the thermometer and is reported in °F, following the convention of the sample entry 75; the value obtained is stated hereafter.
-12
